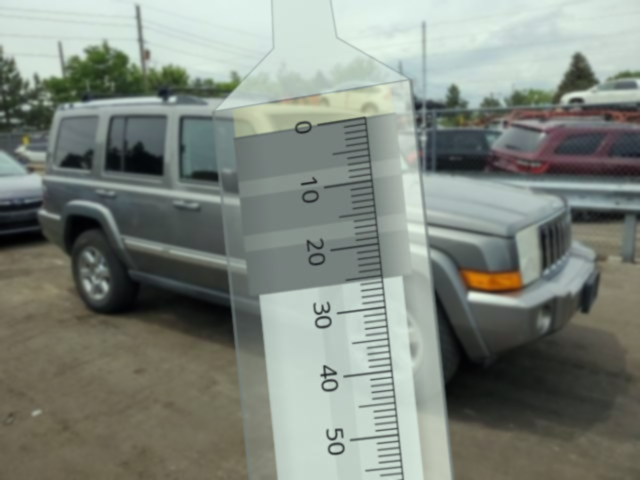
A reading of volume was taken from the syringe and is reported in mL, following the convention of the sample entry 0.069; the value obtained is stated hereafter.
0
